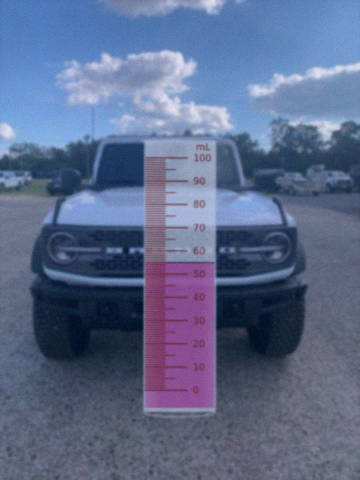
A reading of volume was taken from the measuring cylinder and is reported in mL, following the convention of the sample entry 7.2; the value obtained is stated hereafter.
55
